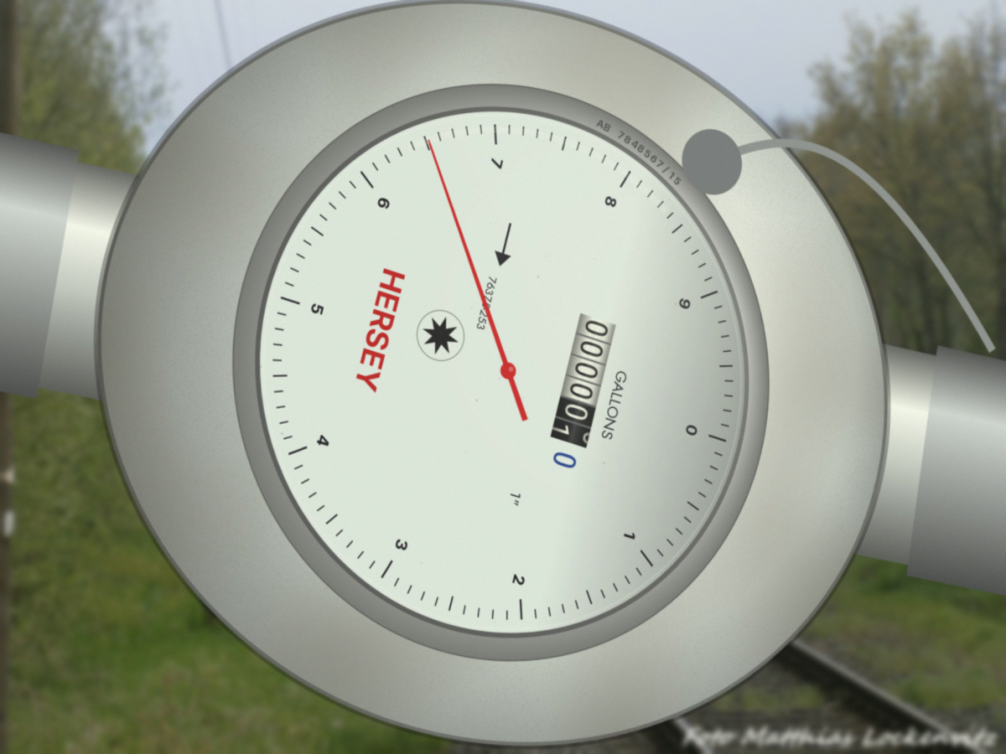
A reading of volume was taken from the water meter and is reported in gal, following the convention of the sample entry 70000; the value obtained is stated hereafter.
6.5
